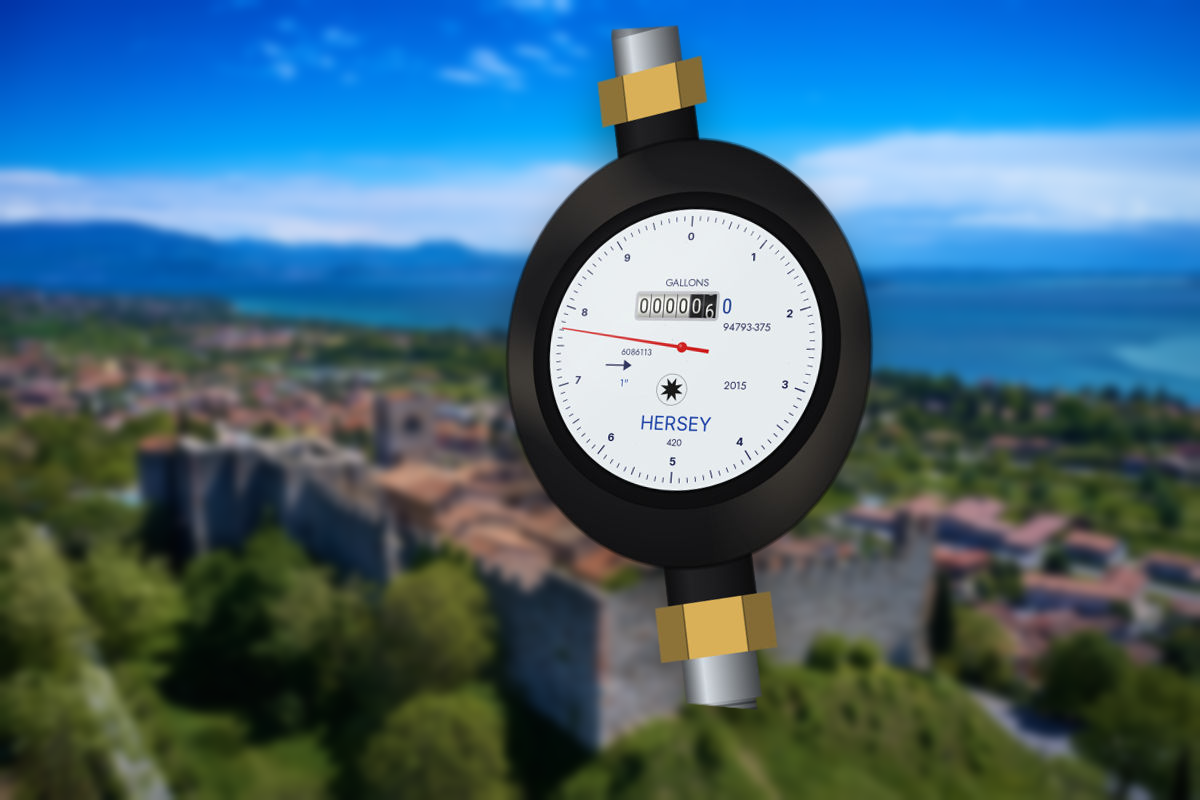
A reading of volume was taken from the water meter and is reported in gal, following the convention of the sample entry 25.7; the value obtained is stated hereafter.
57.7
